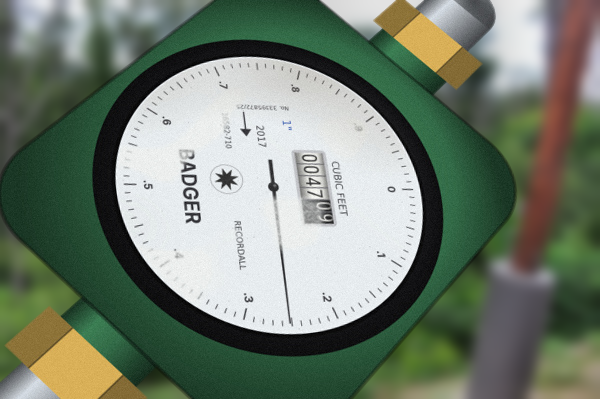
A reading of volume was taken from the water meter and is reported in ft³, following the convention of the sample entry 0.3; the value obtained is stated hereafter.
4709.25
